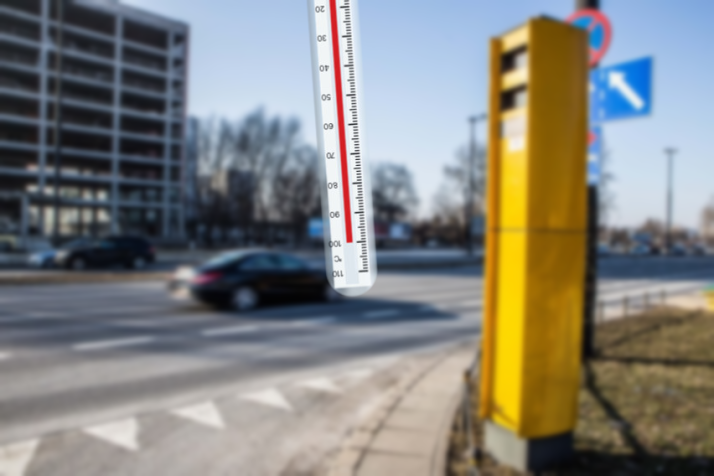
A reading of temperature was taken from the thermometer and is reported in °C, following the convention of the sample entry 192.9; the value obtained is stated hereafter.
100
